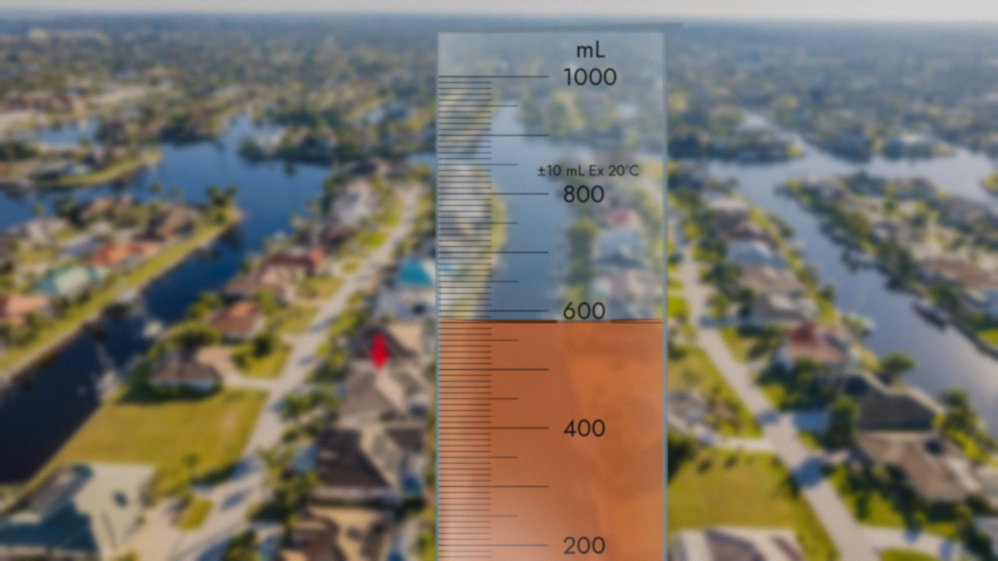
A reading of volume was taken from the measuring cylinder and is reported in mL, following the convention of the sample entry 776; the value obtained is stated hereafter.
580
